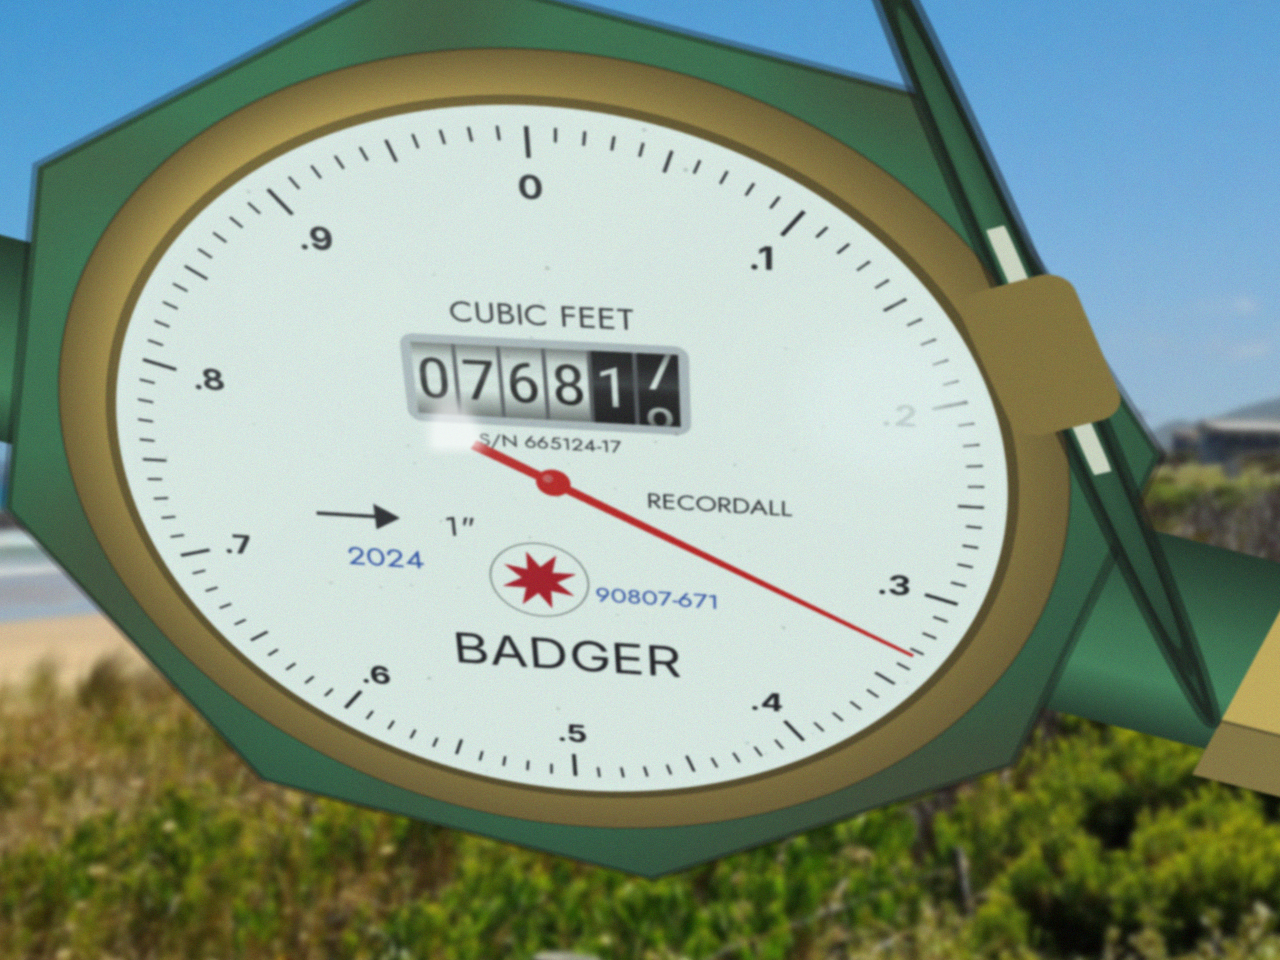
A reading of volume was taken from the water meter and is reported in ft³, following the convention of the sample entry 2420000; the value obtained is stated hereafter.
76817.33
